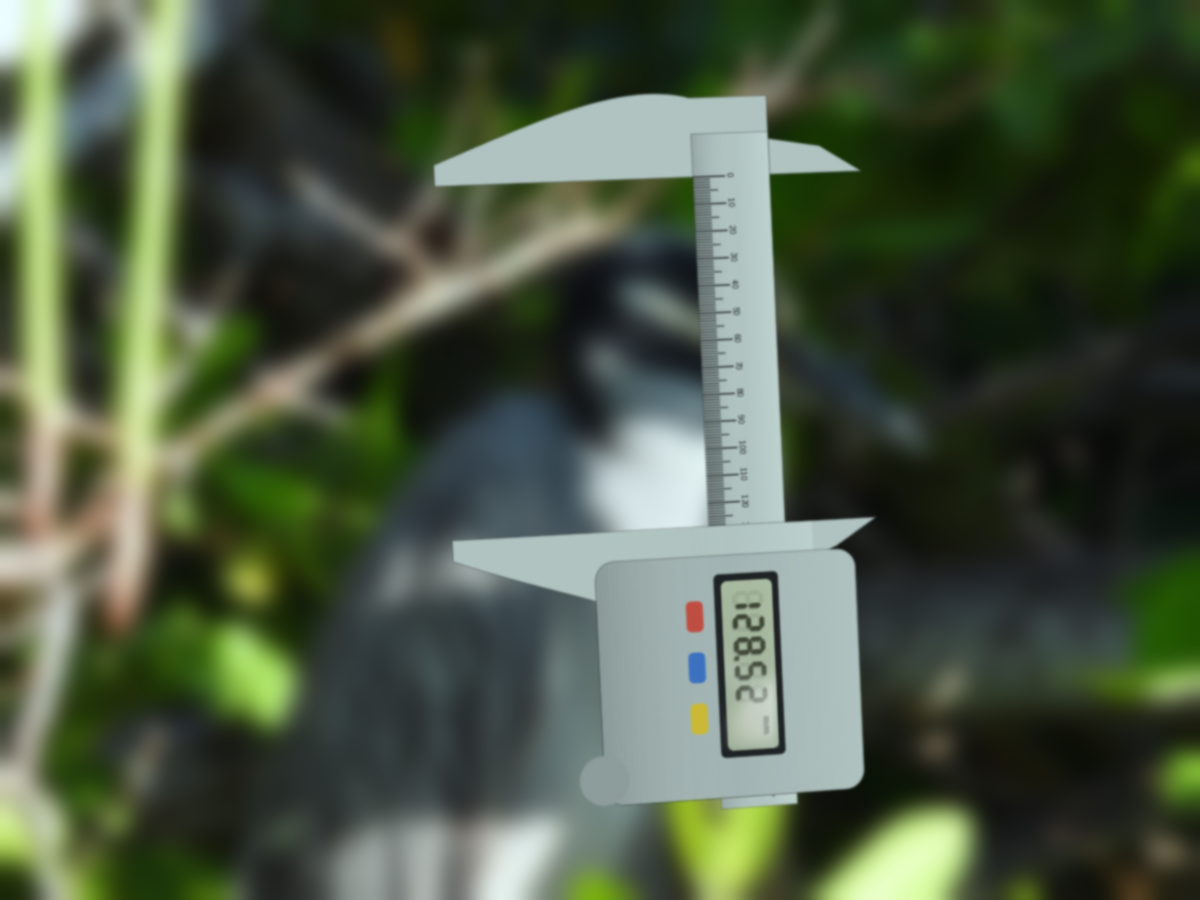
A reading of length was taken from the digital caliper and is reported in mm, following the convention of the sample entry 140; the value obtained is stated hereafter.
128.52
